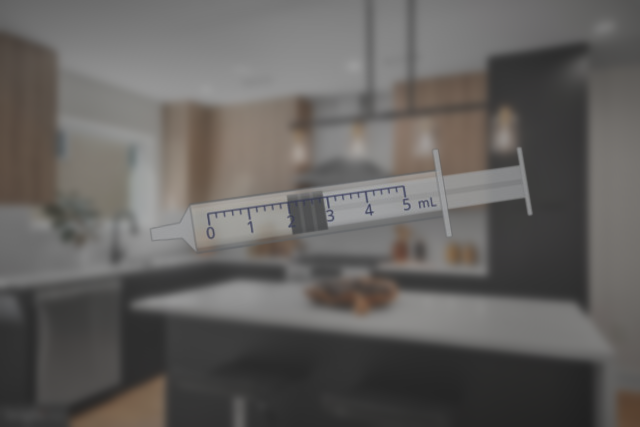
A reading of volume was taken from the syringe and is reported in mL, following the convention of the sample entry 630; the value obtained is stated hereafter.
2
